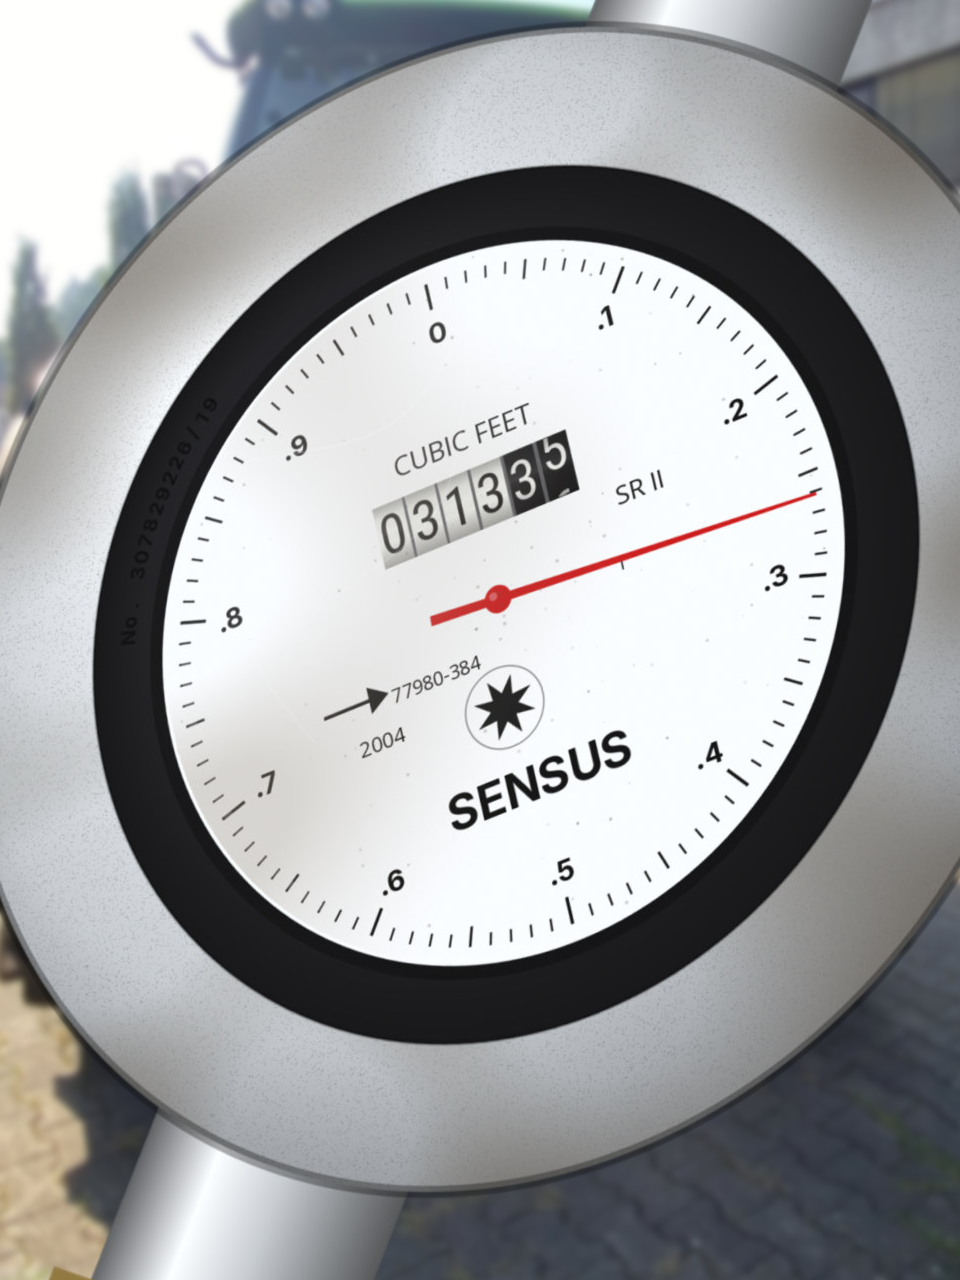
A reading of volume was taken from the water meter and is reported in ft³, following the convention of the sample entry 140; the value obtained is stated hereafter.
31335.26
